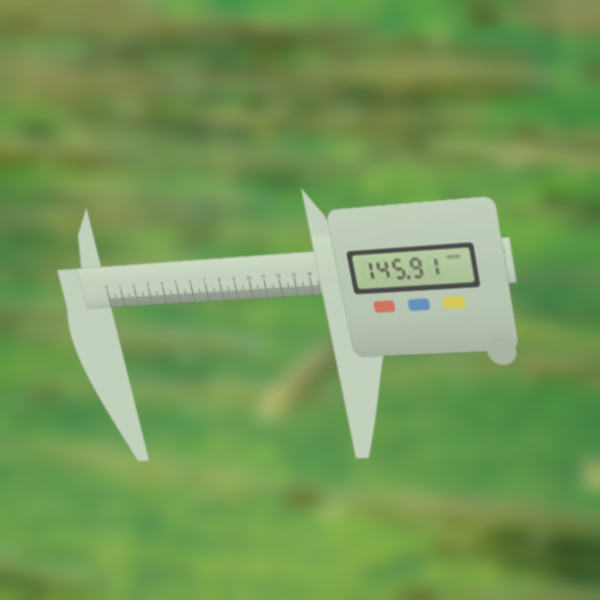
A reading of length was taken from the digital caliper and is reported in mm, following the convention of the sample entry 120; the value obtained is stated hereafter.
145.91
